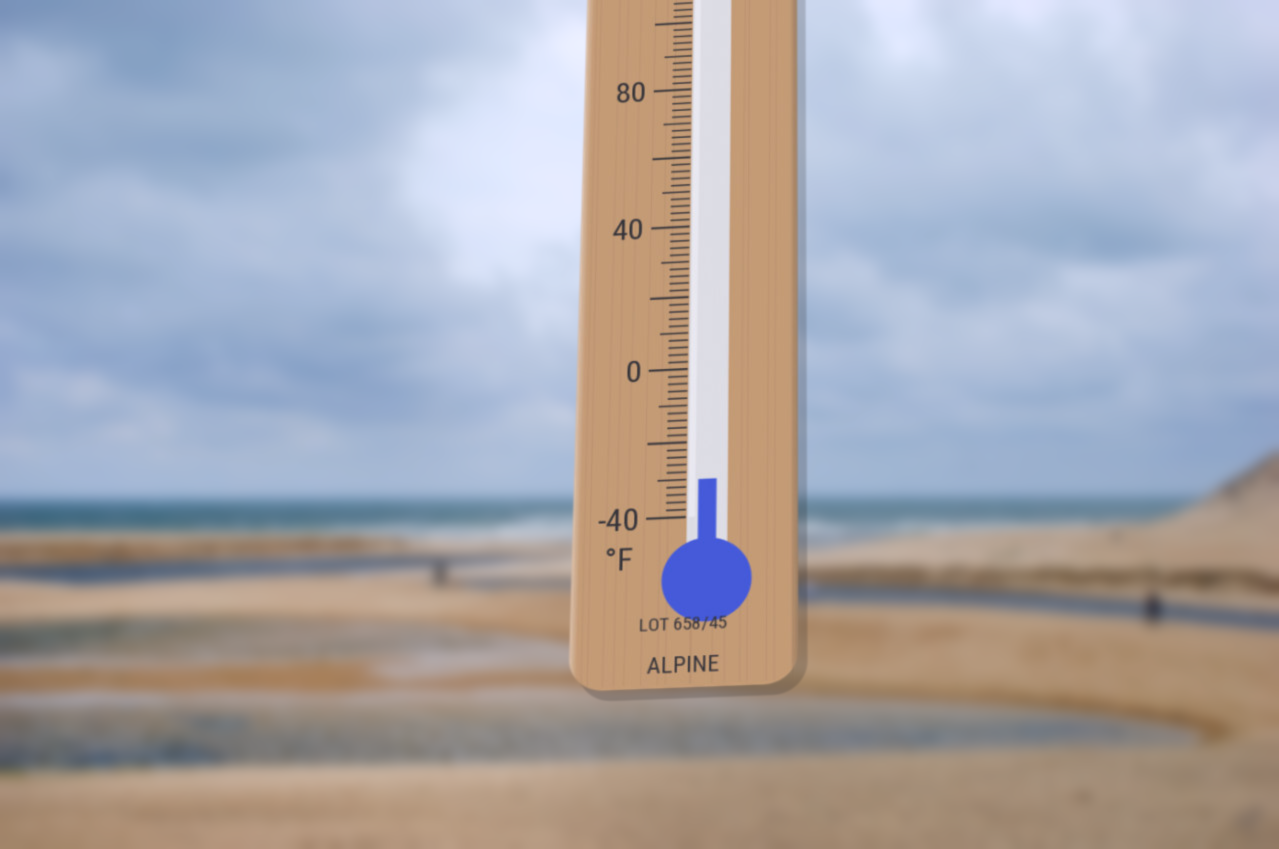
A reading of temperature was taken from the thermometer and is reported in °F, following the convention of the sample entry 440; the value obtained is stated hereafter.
-30
